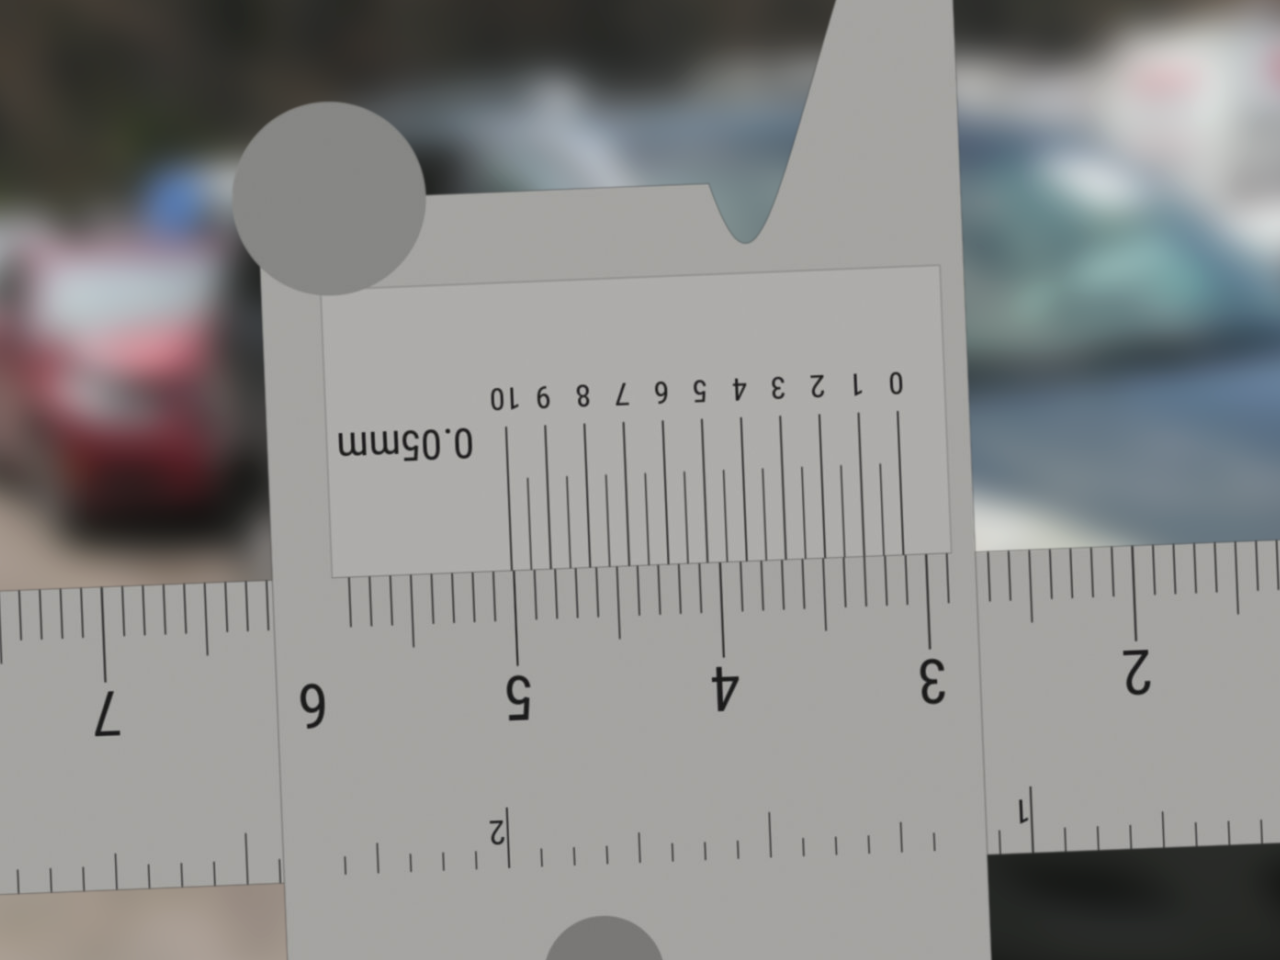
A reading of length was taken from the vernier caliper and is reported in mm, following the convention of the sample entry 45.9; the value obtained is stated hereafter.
31.1
